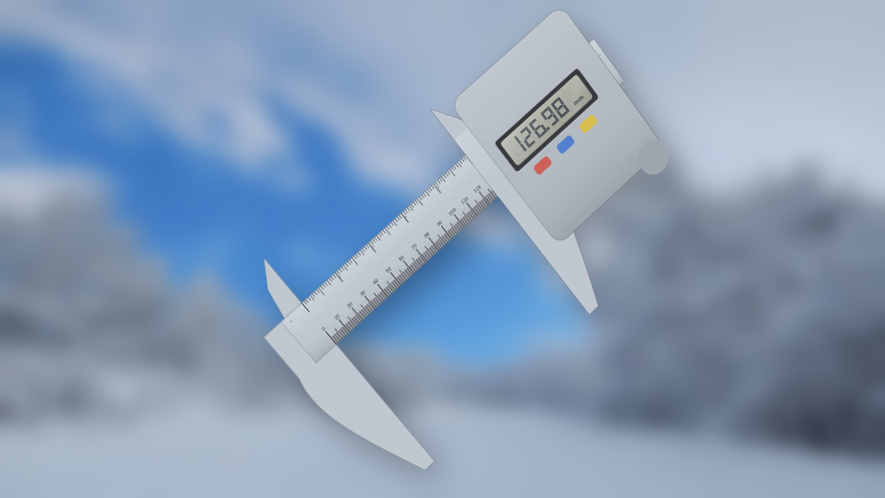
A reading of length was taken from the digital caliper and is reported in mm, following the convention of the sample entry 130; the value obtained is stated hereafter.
126.98
